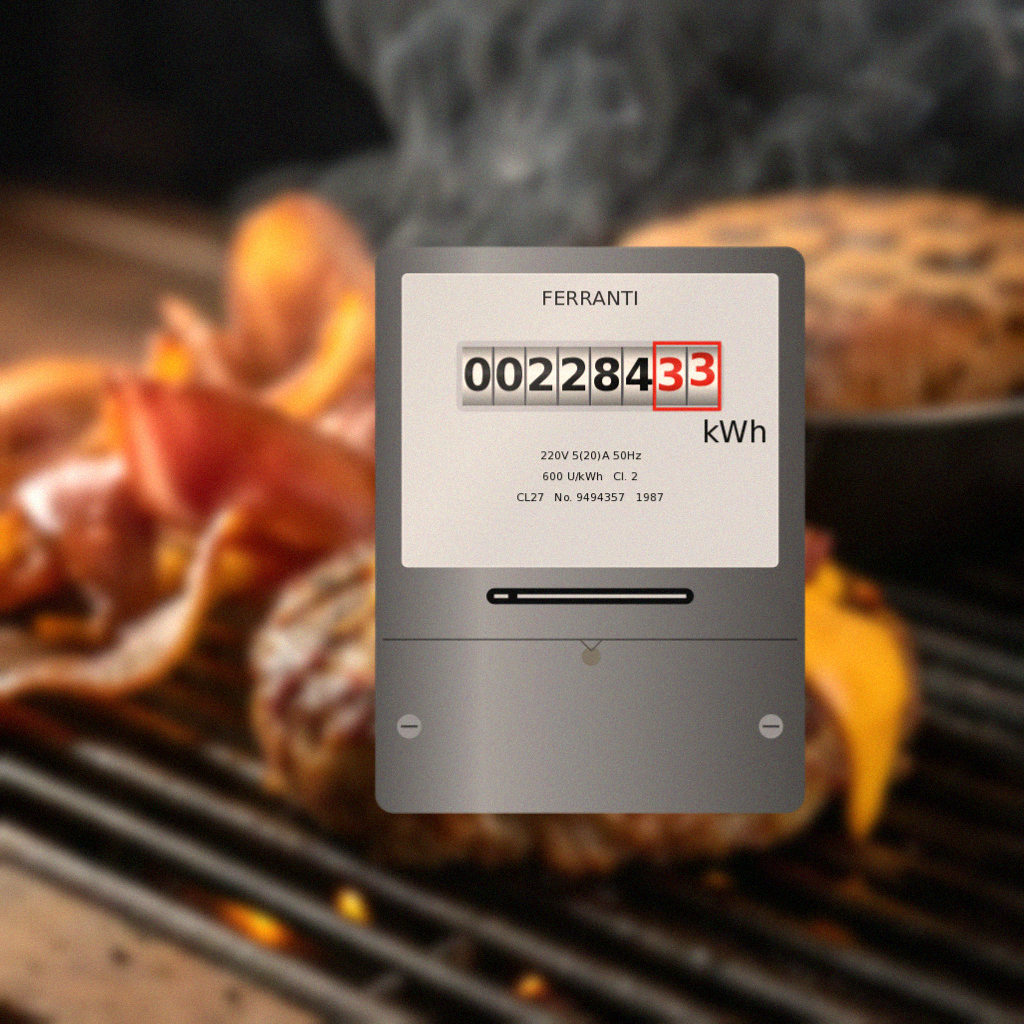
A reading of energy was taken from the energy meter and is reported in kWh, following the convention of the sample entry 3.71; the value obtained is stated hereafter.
2284.33
